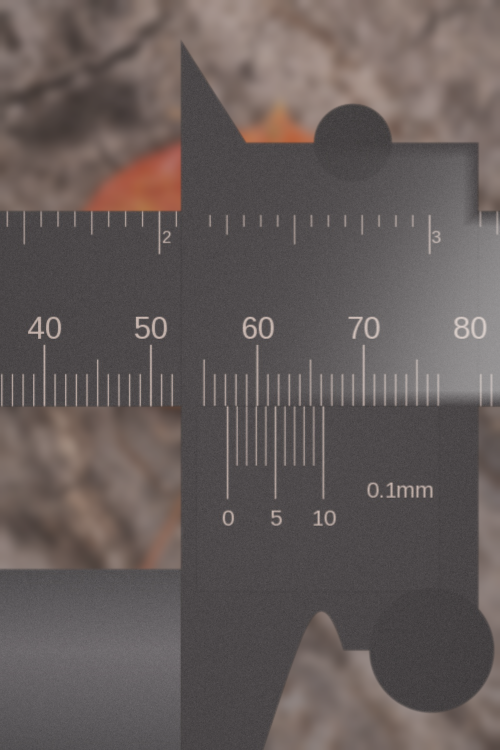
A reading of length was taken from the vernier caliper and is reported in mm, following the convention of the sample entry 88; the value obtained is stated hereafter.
57.2
